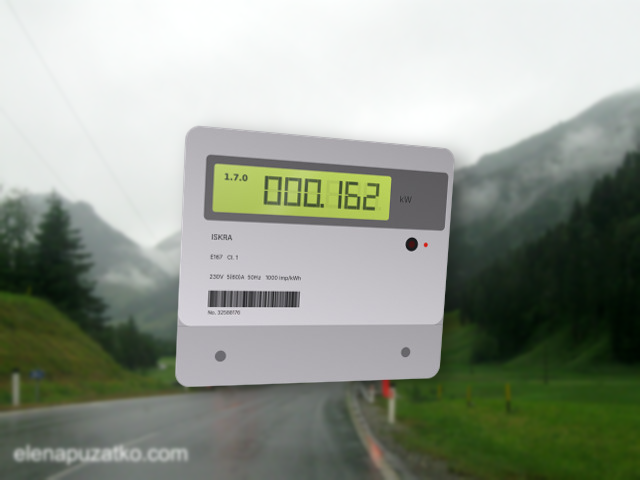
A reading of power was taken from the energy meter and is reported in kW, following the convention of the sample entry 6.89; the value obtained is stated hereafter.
0.162
